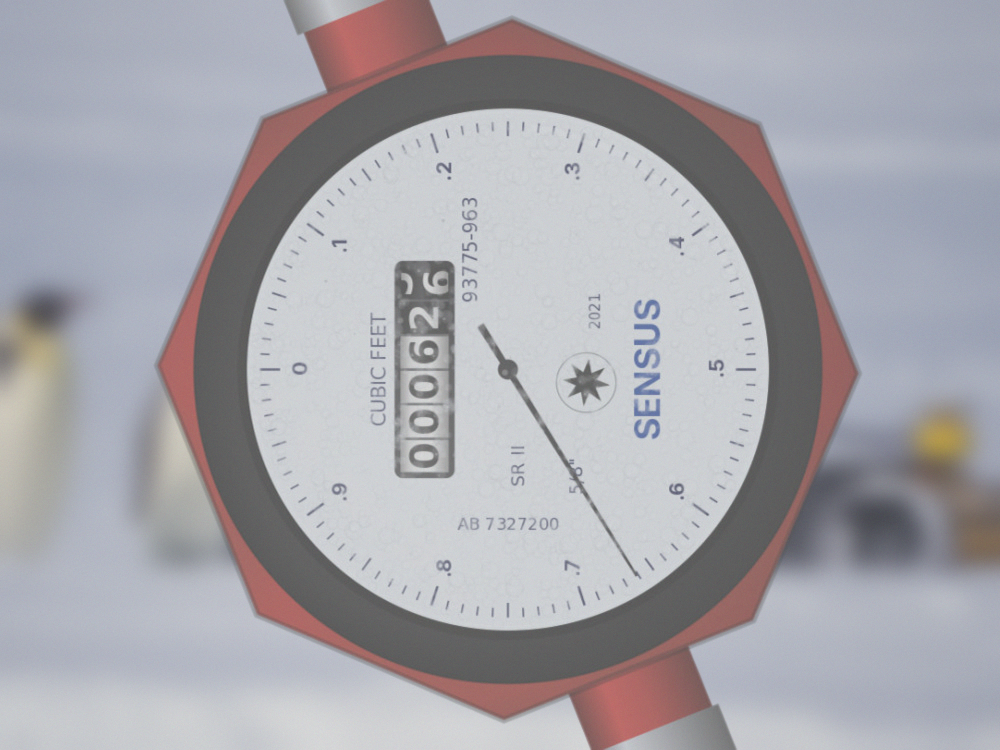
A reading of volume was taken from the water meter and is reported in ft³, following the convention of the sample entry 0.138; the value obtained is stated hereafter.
625.66
